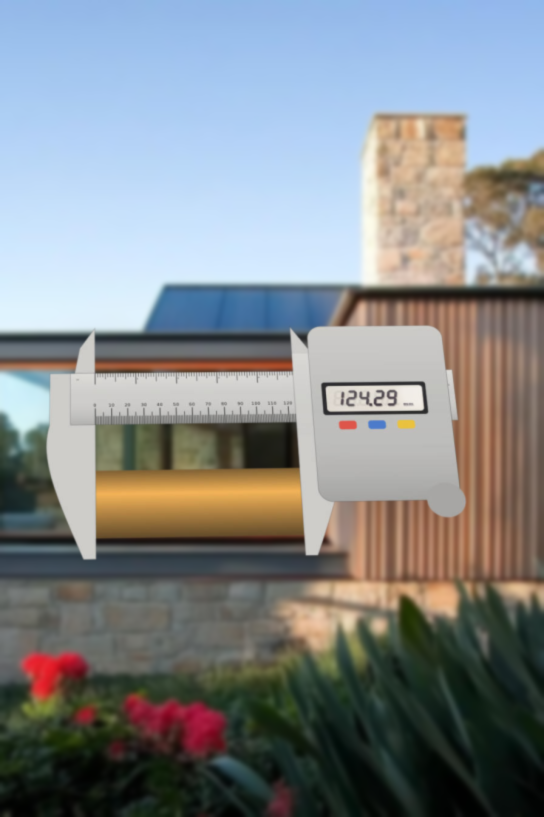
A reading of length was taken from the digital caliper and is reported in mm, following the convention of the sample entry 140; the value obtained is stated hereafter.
124.29
